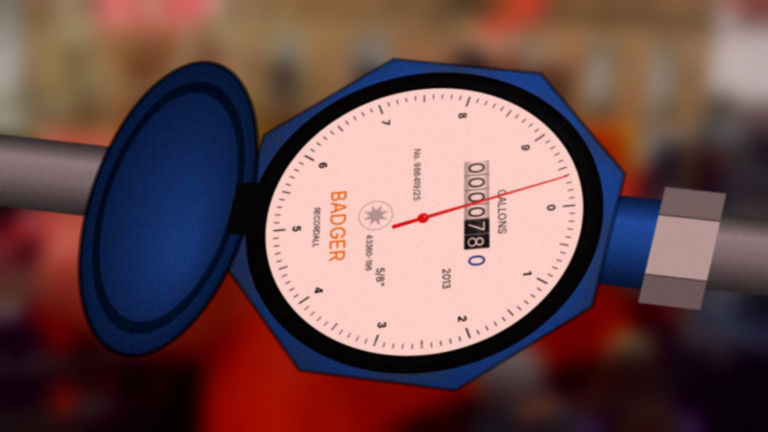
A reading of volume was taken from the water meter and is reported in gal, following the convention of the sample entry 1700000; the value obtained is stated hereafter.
779.6
